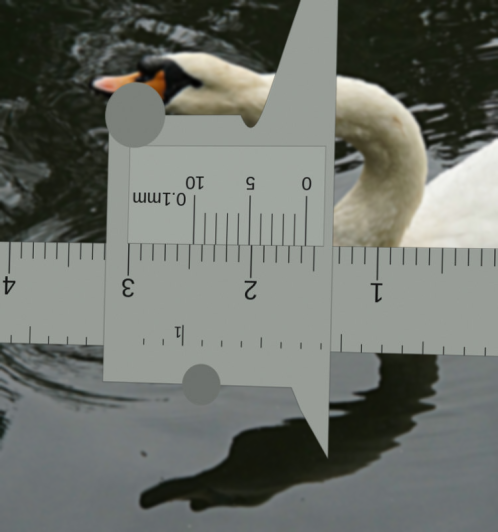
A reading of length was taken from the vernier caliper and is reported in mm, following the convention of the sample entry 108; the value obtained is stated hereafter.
15.7
